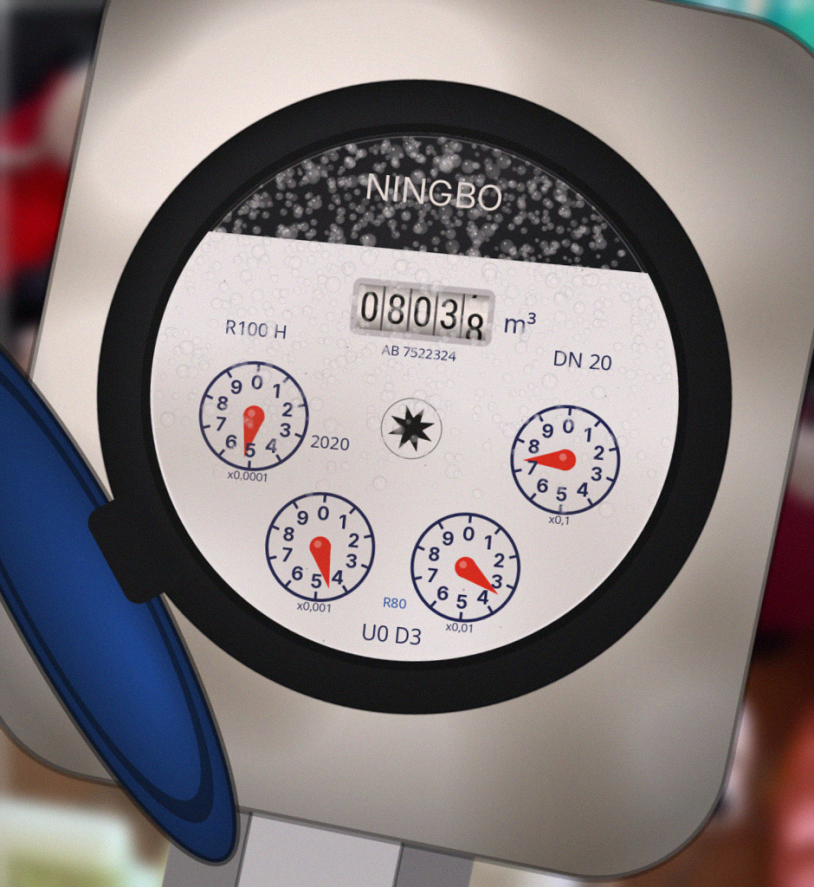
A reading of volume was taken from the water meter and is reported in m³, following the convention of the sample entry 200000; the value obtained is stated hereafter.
8037.7345
